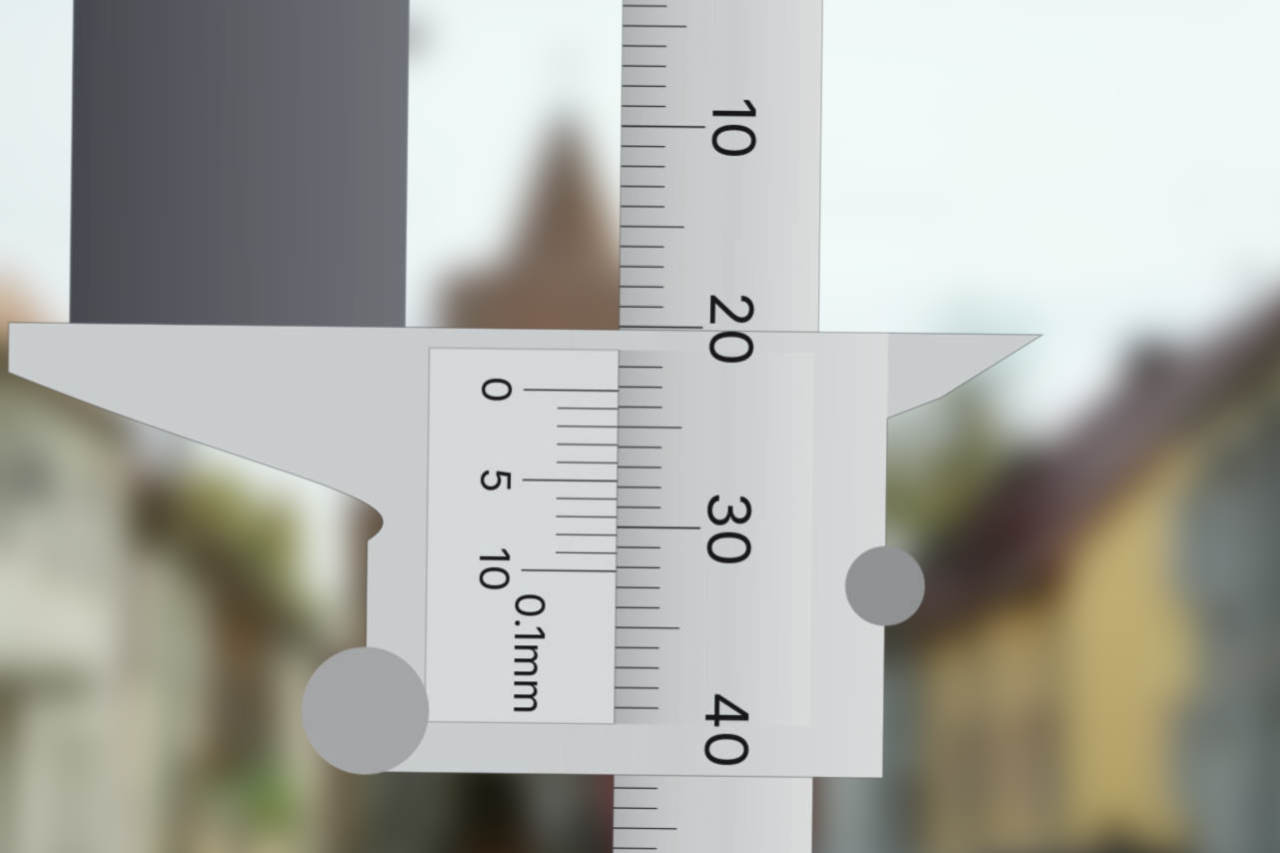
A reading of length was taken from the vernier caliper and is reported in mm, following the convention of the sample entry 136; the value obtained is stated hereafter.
23.2
